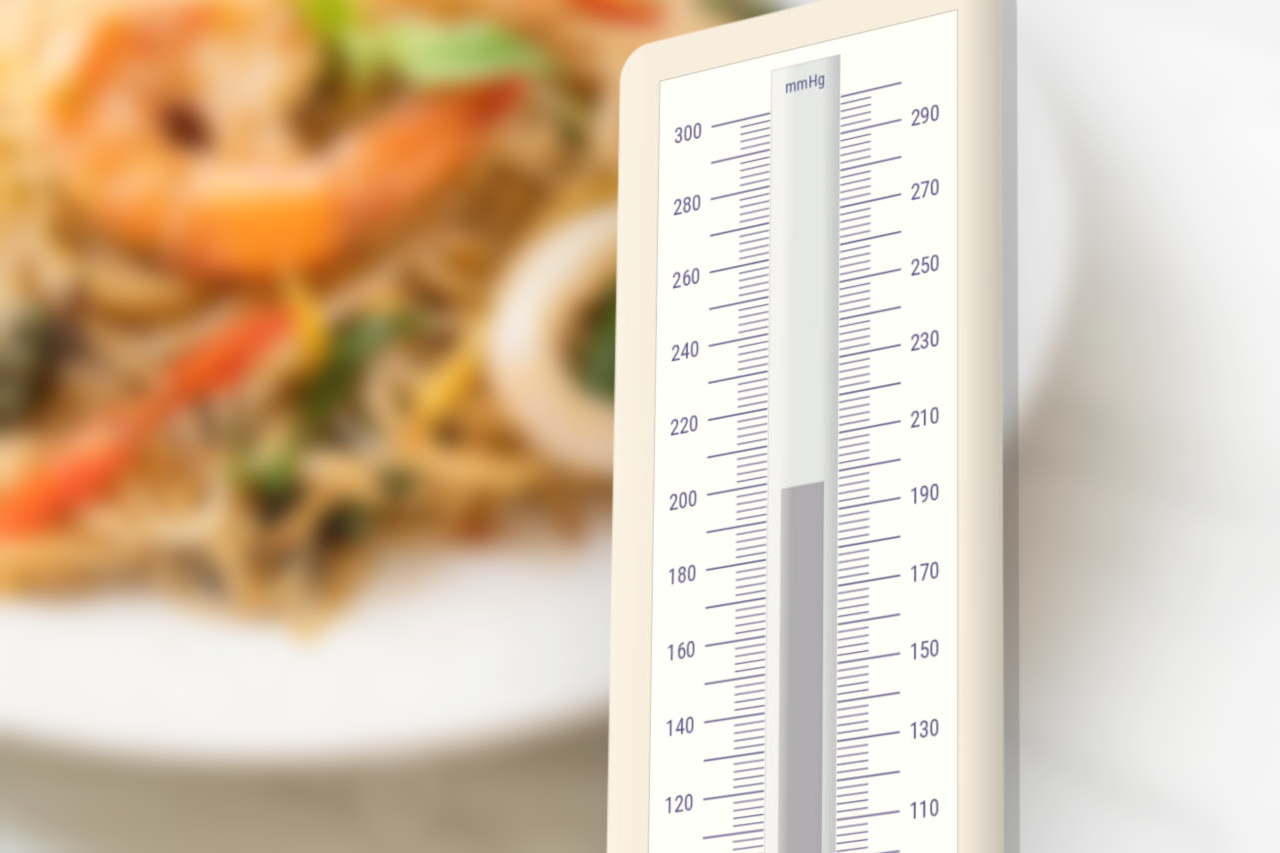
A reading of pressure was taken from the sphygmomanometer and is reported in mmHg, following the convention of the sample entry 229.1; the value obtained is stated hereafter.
198
